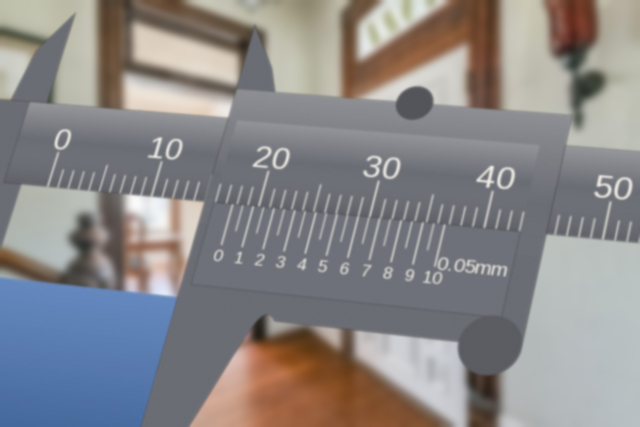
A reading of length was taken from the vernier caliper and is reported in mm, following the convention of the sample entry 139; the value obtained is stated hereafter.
17.6
